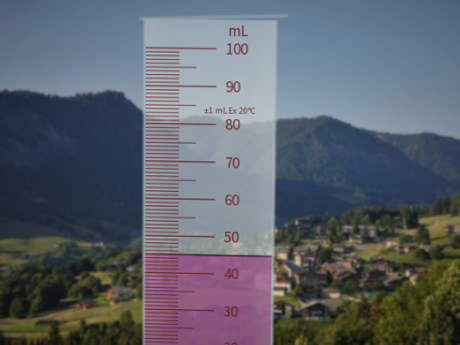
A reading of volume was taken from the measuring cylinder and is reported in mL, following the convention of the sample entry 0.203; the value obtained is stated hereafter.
45
